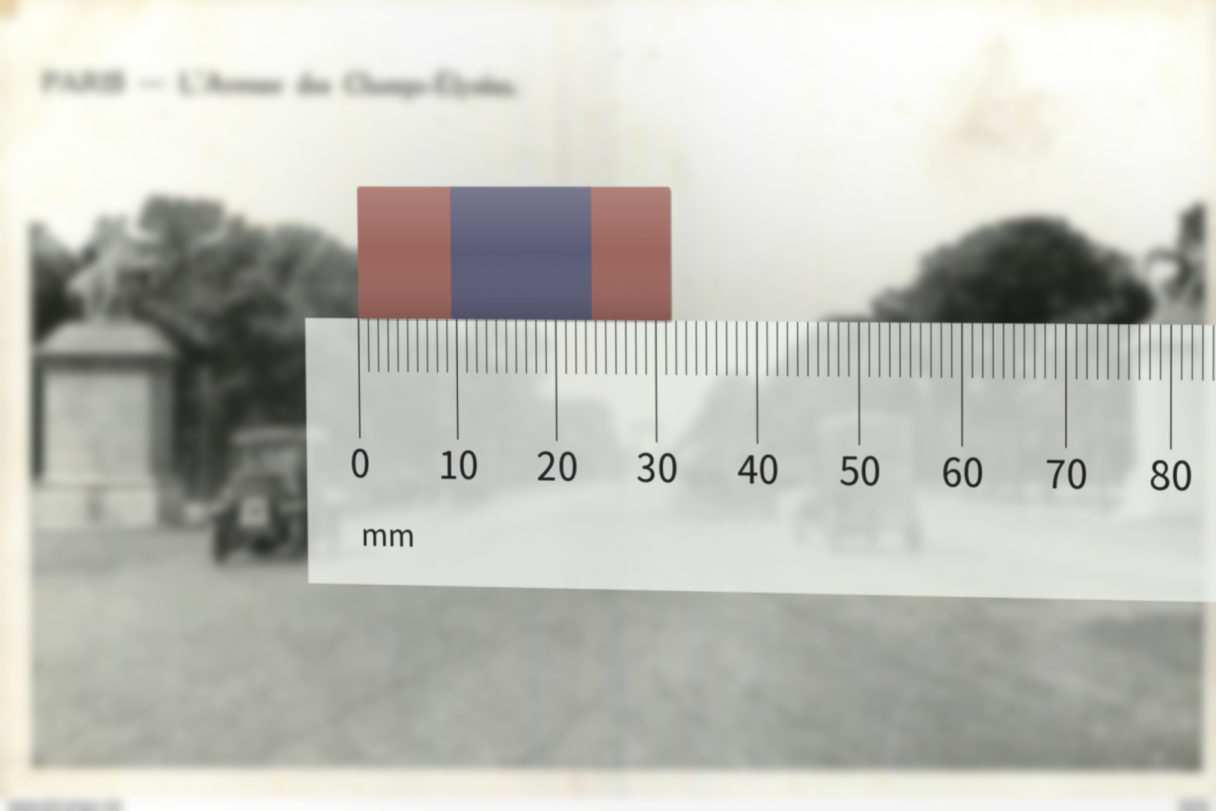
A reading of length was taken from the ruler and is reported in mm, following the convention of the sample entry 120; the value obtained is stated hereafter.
31.5
